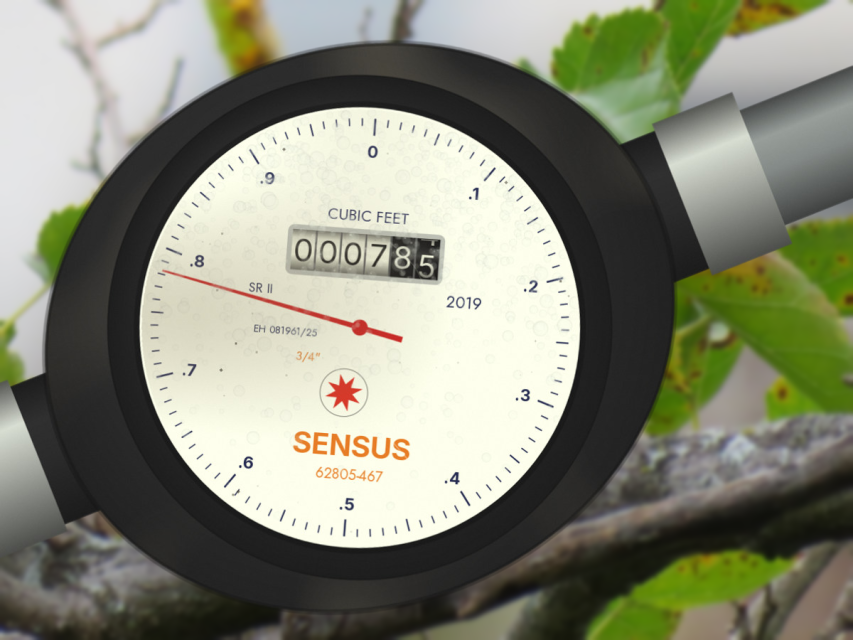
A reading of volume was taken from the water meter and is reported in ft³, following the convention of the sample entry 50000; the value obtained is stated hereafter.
784.78
